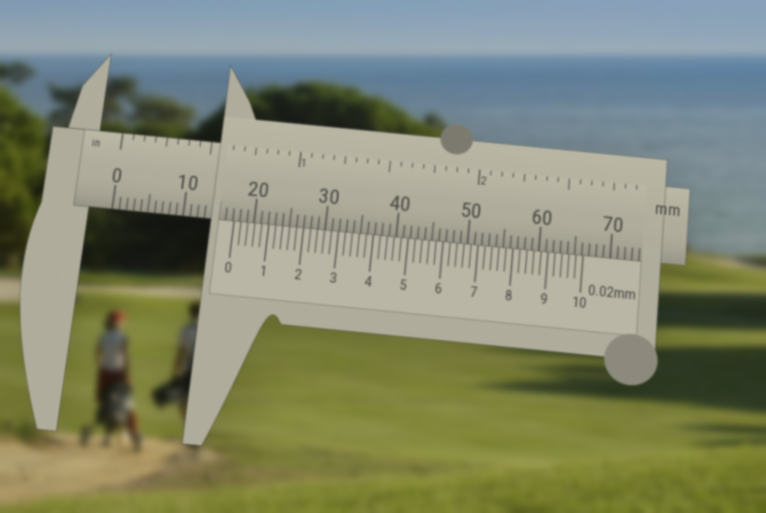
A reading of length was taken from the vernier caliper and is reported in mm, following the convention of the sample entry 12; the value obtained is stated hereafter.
17.2
